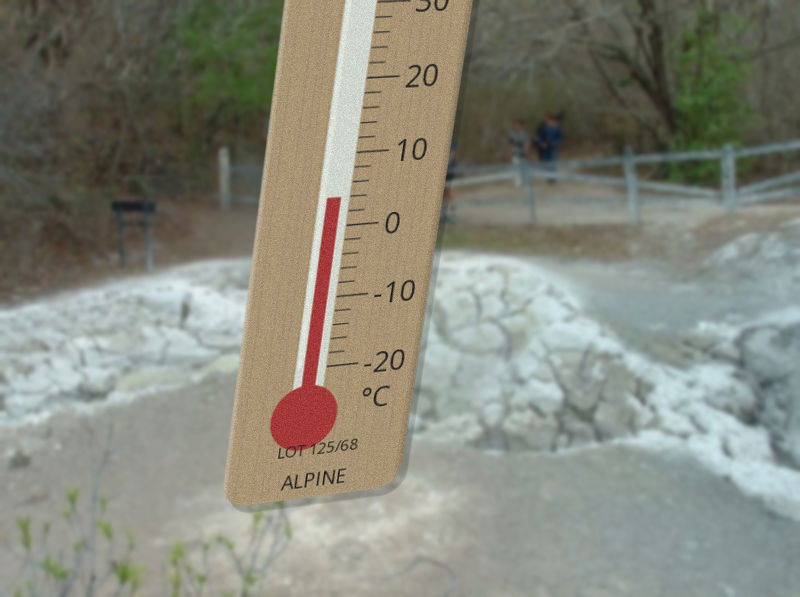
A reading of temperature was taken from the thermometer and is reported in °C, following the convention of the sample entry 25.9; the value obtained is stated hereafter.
4
